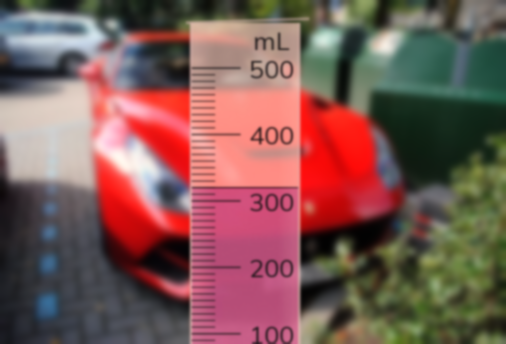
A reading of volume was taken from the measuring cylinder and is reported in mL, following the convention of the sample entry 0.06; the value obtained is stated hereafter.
320
